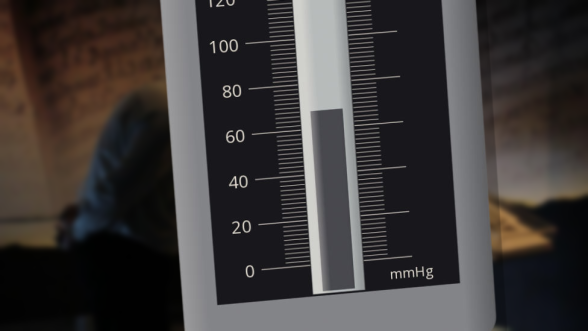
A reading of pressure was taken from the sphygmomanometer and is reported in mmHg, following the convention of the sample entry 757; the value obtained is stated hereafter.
68
